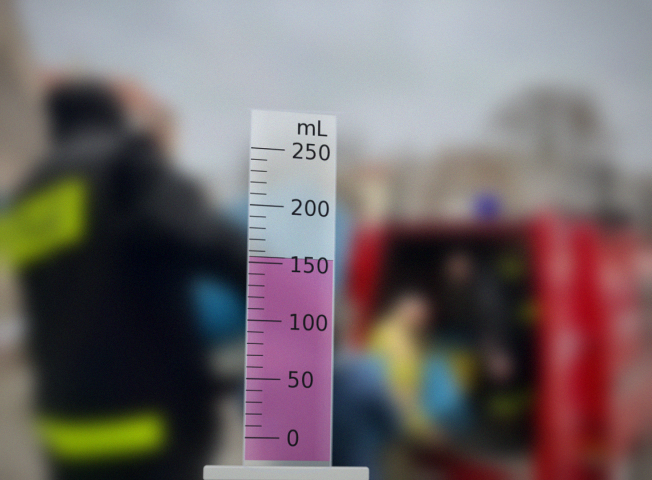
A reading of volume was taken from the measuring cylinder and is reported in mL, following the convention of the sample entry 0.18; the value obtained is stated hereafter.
155
